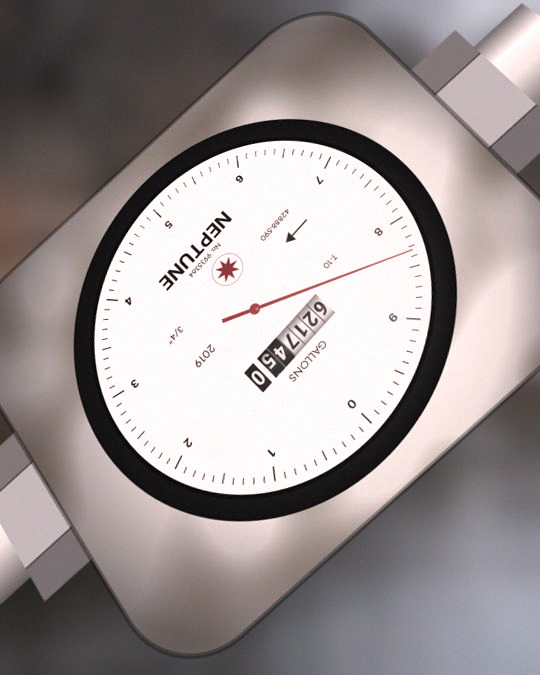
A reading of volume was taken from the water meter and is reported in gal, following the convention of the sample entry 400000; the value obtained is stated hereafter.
6217448.3
